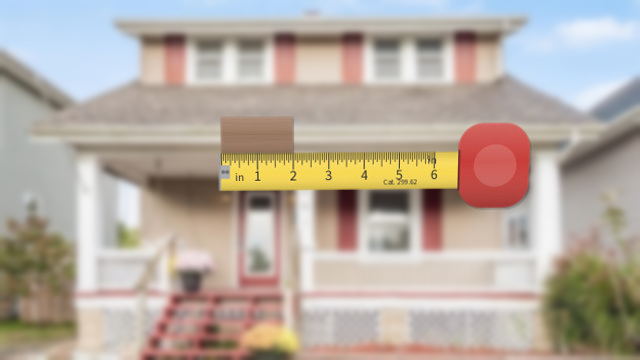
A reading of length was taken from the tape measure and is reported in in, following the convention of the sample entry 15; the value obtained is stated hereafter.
2
